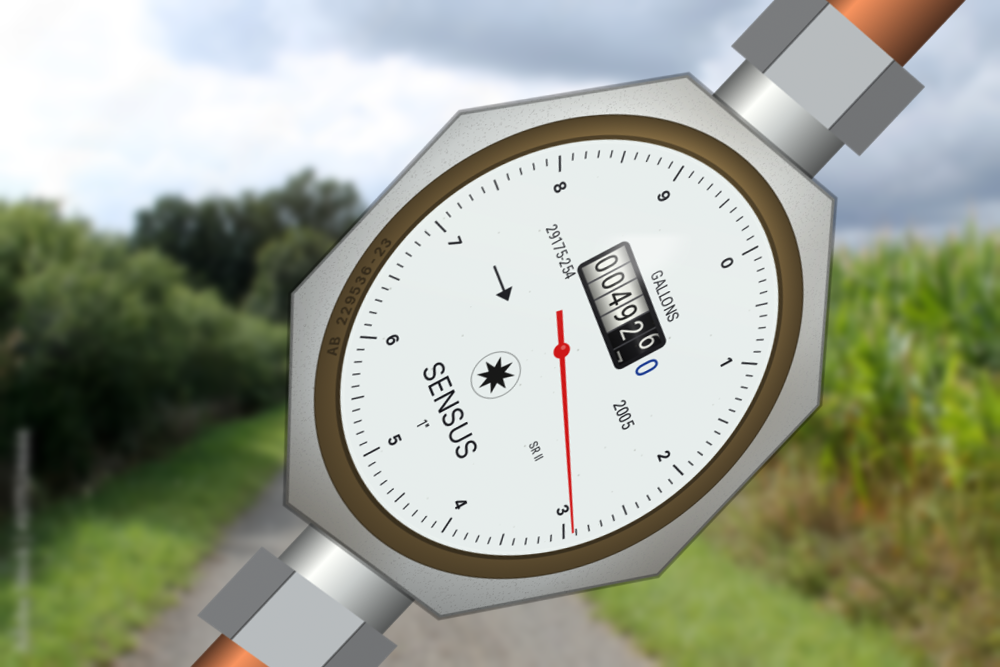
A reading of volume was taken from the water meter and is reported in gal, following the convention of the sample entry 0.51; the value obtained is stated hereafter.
49262.9
